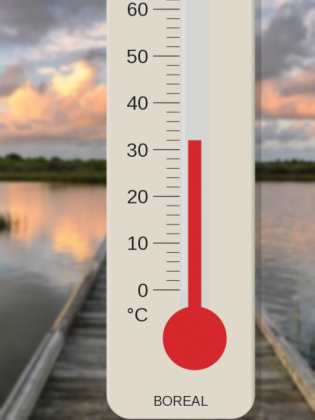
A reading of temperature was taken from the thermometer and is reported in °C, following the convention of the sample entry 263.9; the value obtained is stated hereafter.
32
